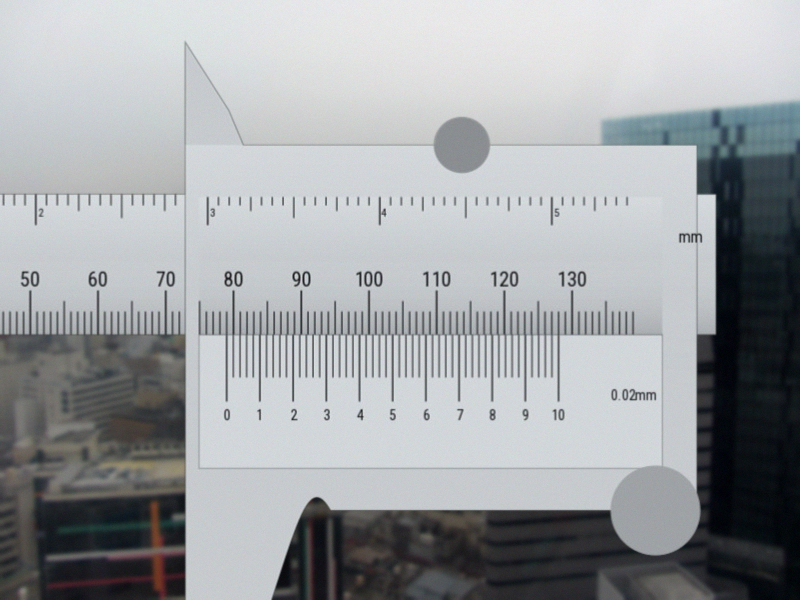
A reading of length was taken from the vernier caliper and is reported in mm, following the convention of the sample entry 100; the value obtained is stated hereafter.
79.0
